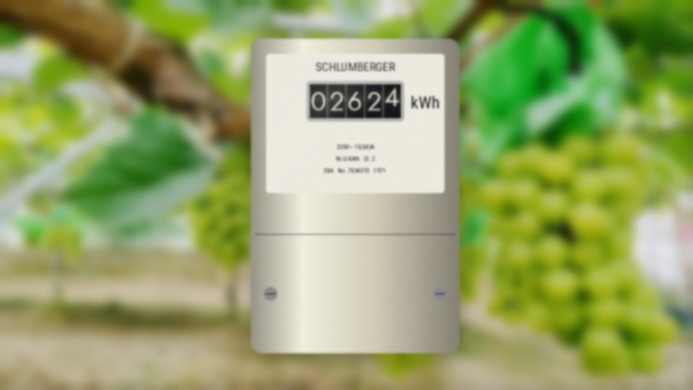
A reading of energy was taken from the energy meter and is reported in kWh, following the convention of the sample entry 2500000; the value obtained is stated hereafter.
2624
